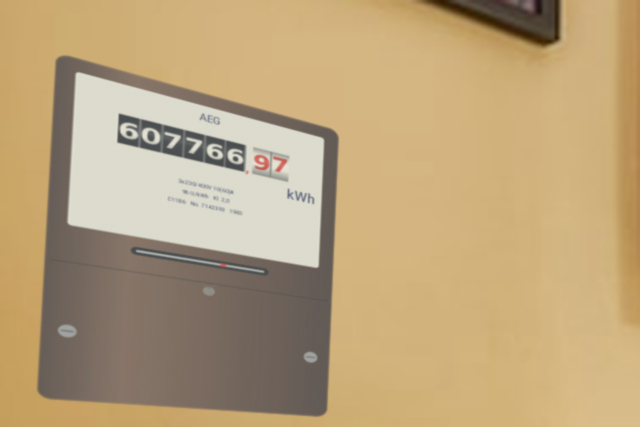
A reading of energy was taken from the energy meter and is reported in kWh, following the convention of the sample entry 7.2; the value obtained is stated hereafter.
607766.97
